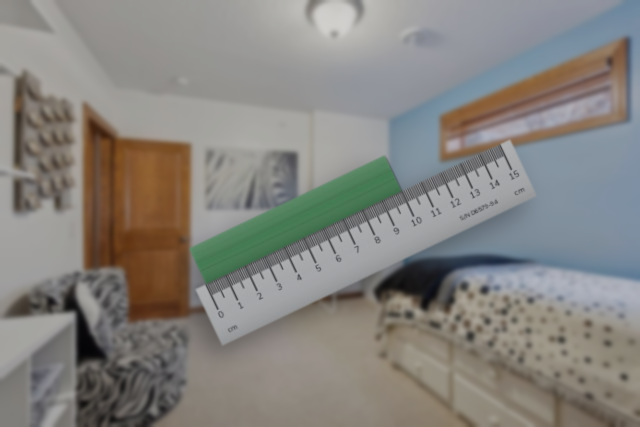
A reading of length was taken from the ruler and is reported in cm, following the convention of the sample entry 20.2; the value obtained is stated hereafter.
10
